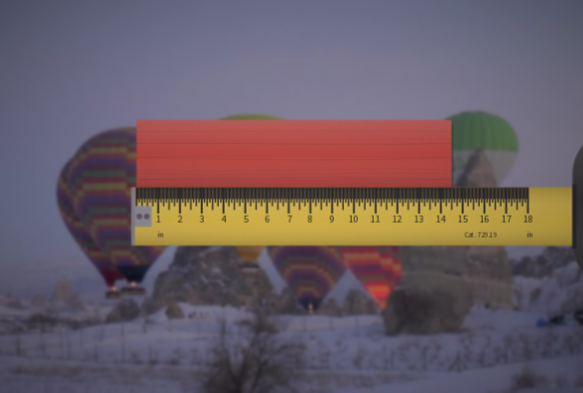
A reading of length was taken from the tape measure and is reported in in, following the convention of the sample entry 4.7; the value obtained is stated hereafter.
14.5
